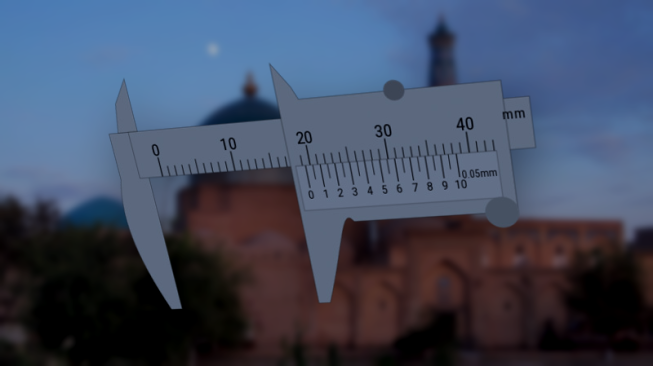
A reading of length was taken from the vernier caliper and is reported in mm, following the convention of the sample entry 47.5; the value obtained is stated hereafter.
19.4
